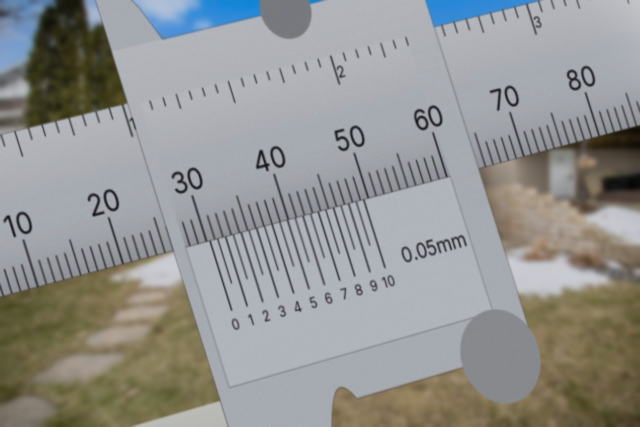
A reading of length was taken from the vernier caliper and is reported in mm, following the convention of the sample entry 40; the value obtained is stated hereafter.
30.4
